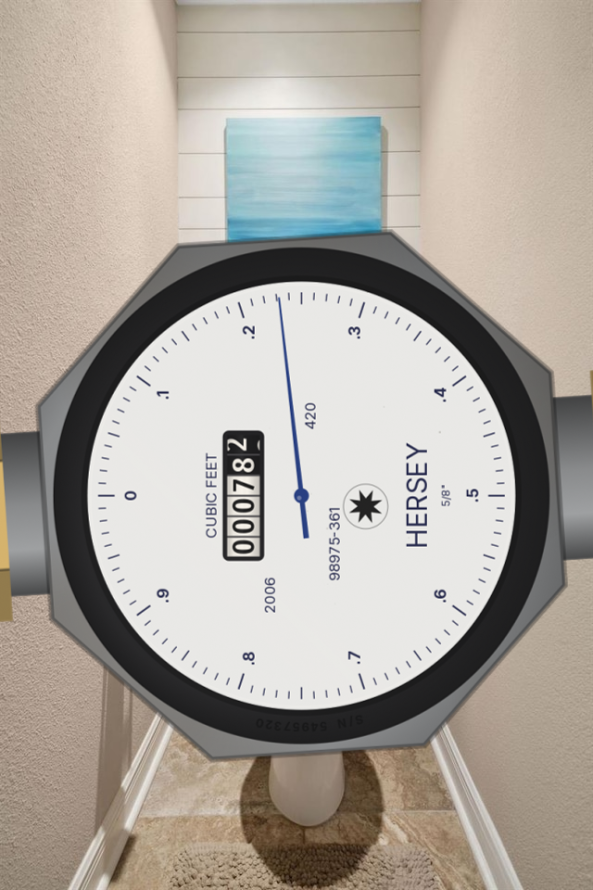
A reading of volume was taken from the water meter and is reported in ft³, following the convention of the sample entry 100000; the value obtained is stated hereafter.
782.23
